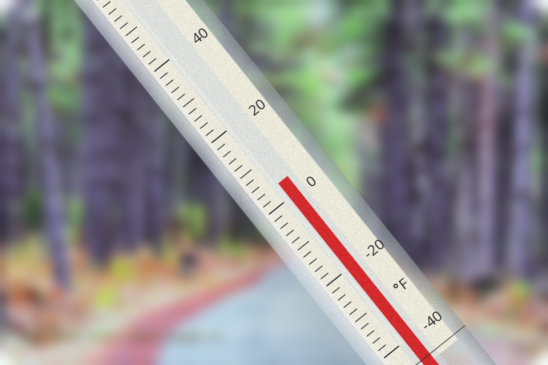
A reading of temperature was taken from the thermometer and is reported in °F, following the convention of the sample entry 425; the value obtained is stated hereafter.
4
